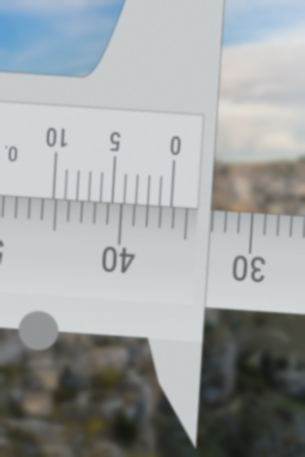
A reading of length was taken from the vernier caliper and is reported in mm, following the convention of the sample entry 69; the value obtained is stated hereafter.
36.2
